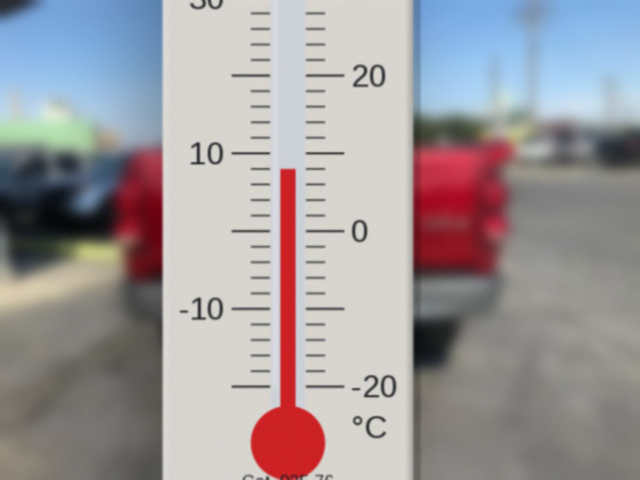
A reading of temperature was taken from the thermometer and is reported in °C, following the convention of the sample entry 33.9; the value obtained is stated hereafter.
8
